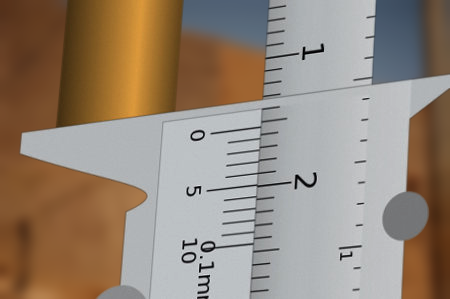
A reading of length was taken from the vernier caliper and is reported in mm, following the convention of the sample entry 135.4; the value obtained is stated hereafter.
15.4
